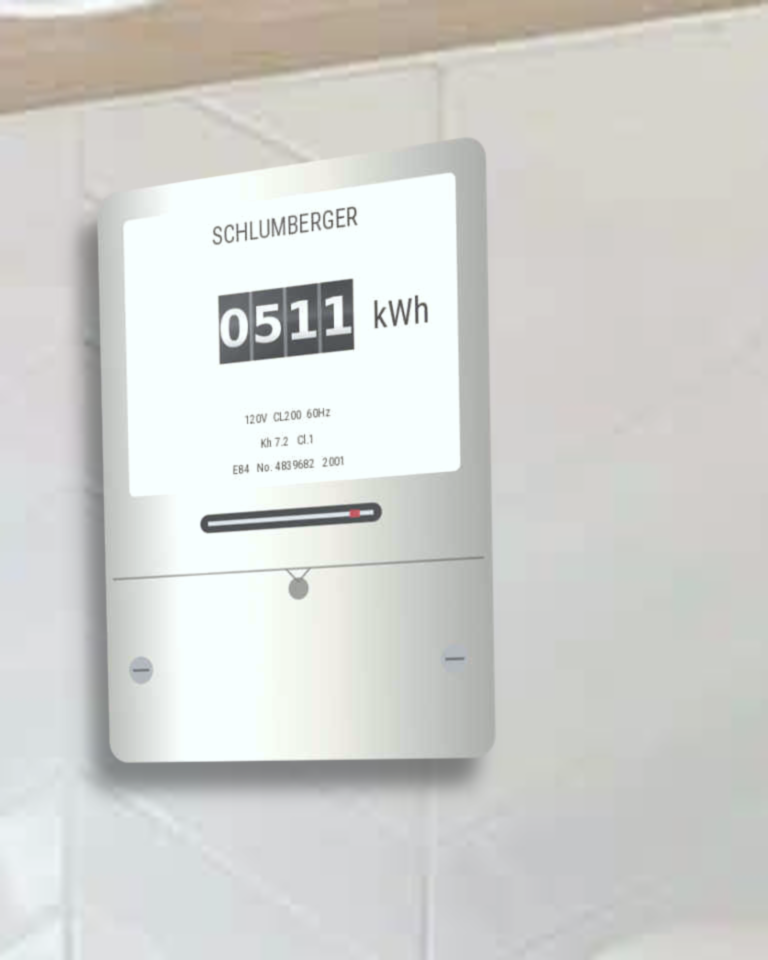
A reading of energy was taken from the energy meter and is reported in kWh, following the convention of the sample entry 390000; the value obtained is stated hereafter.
511
